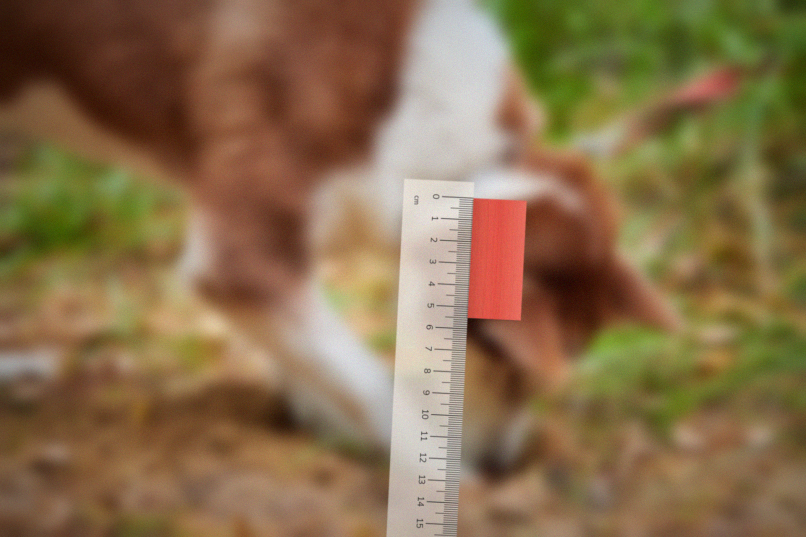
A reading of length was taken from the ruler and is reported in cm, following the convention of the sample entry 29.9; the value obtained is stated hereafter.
5.5
